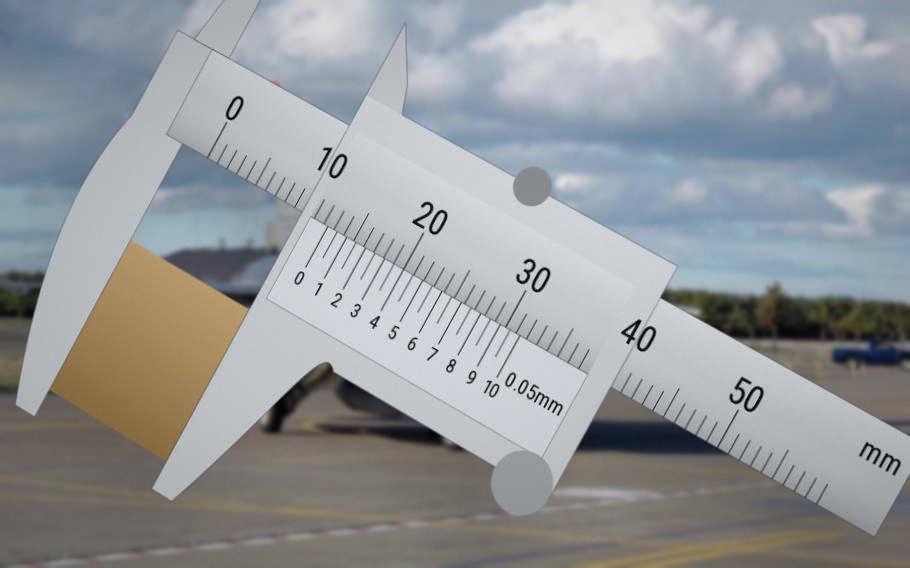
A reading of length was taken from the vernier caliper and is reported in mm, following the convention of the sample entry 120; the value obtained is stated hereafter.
12.4
